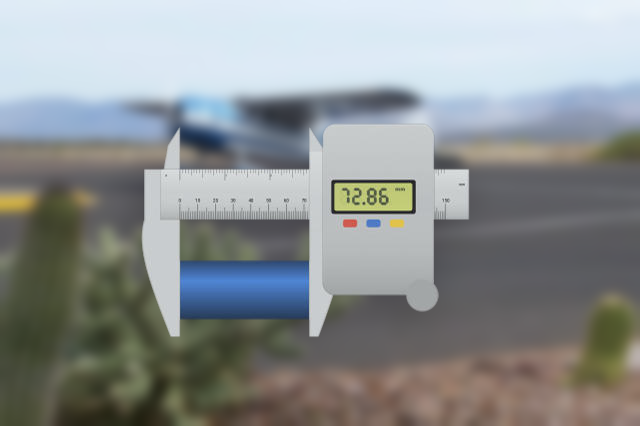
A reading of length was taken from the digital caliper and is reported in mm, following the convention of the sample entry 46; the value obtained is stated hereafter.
72.86
